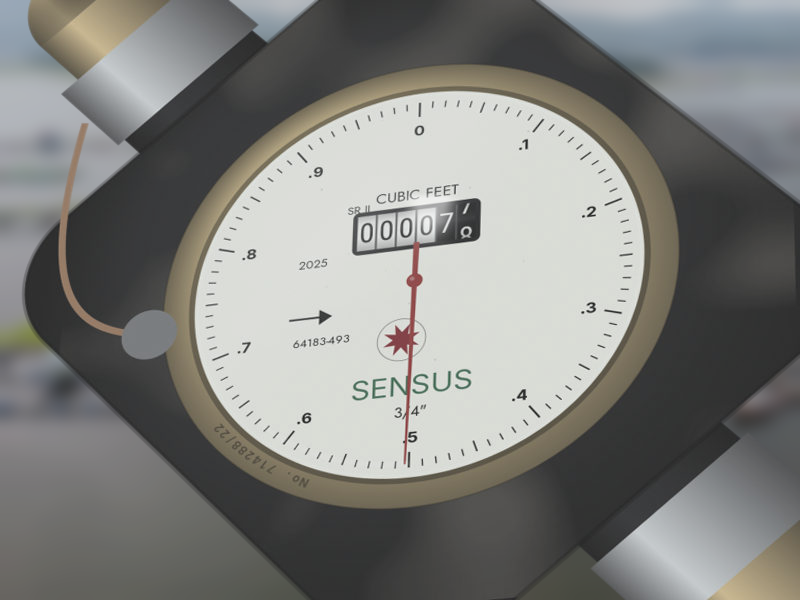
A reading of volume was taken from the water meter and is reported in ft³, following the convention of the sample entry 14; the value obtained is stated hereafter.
77.50
